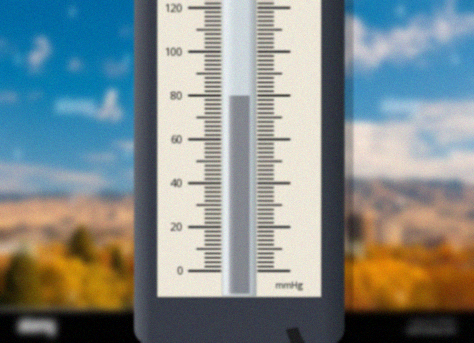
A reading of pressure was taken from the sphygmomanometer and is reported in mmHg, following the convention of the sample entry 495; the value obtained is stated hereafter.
80
